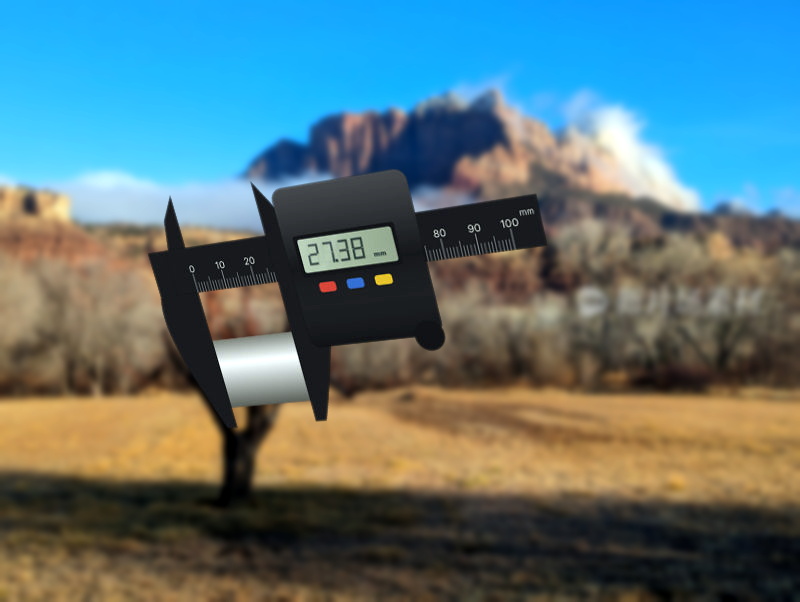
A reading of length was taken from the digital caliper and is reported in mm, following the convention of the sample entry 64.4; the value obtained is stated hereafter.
27.38
